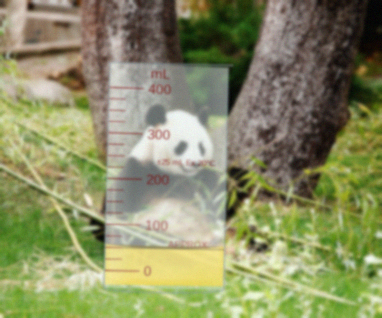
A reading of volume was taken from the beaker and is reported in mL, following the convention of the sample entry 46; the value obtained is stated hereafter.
50
